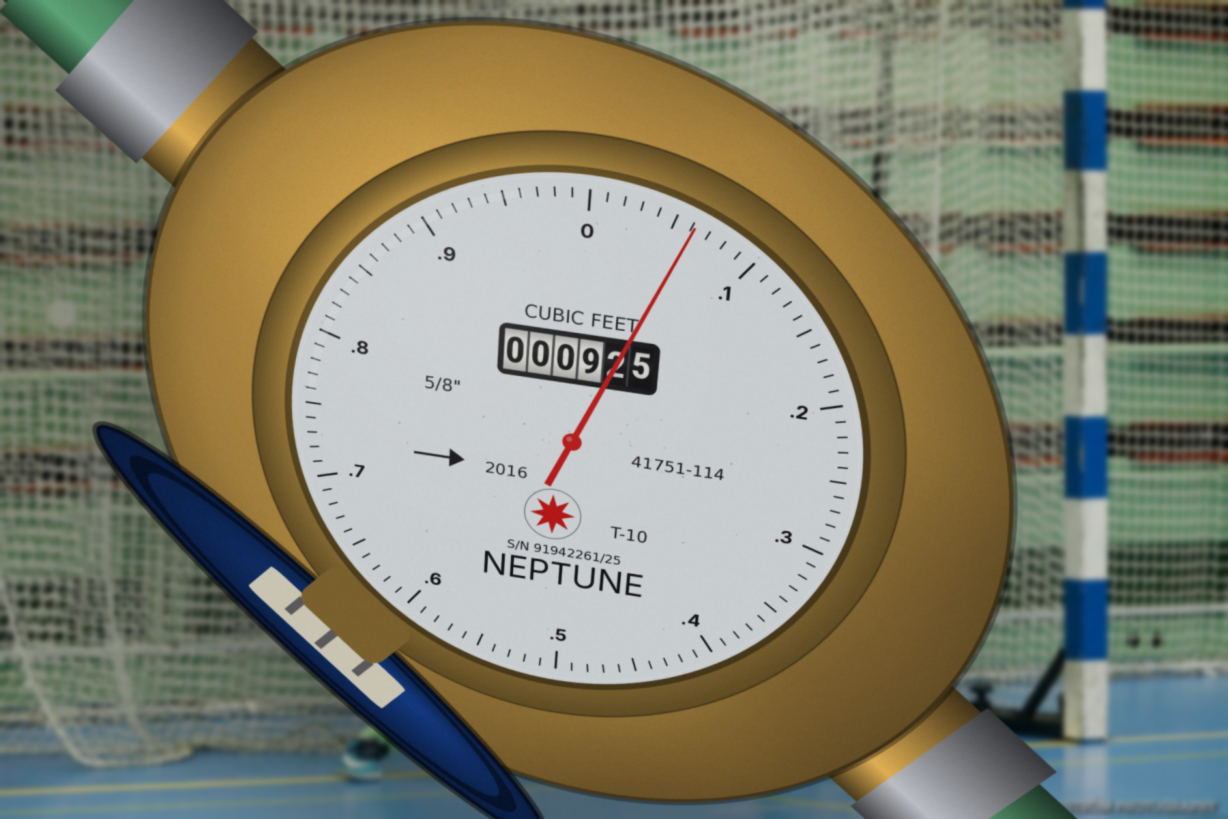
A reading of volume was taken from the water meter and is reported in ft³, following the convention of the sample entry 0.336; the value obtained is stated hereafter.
925.06
